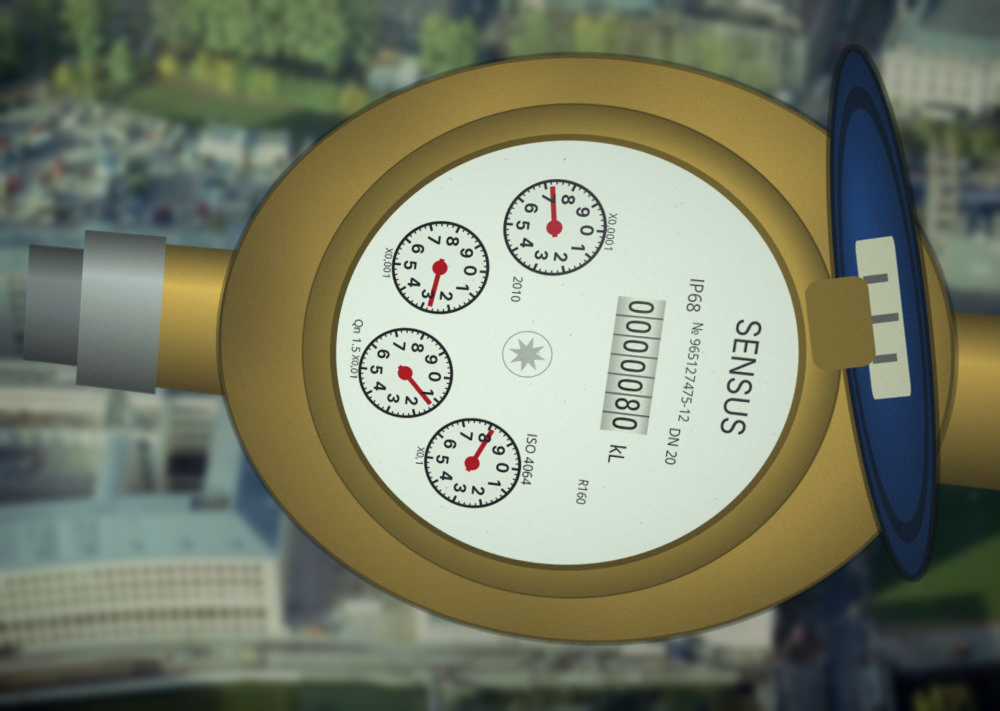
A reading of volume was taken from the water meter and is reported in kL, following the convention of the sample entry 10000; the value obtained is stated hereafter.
80.8127
